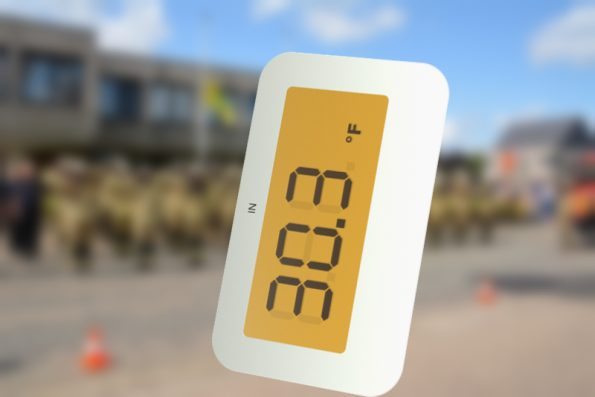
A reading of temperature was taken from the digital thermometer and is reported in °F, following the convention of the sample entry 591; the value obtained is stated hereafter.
30.3
